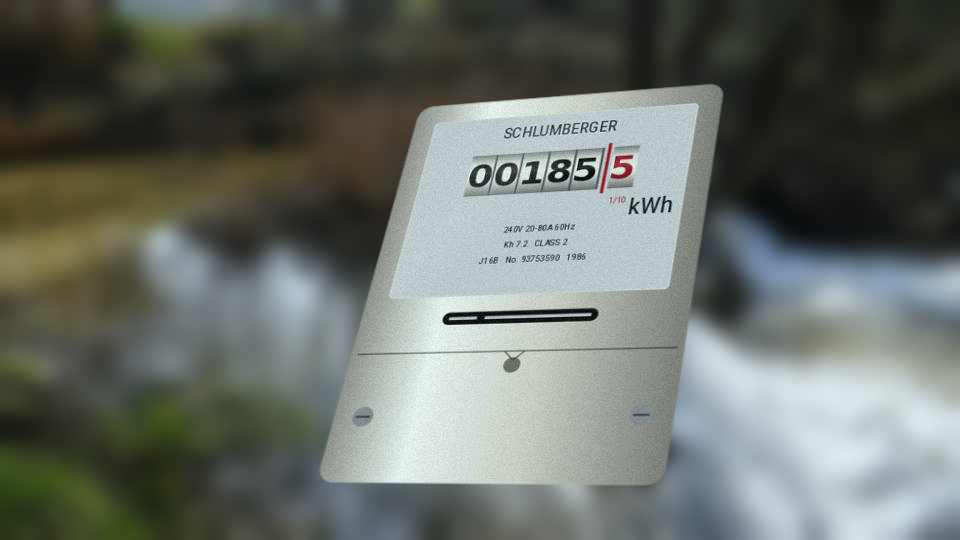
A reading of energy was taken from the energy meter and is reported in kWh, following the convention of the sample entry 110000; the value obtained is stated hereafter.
185.5
